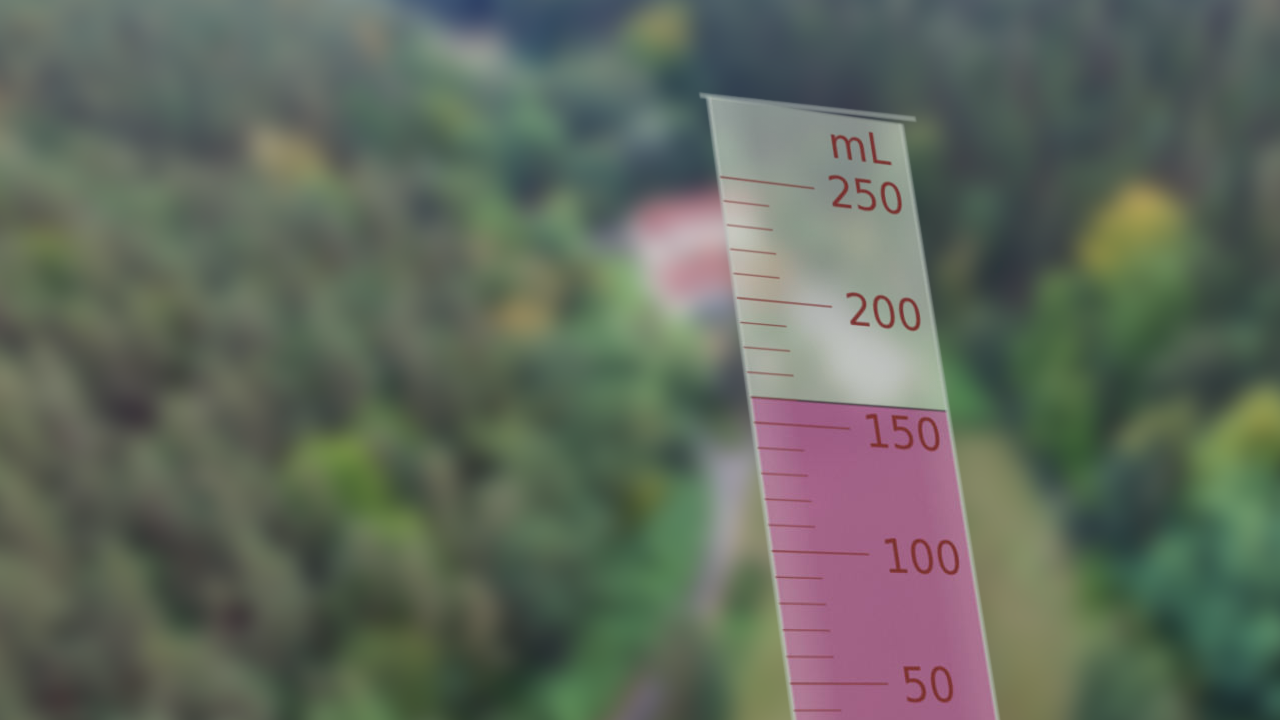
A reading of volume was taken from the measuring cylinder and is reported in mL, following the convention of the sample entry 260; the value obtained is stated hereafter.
160
